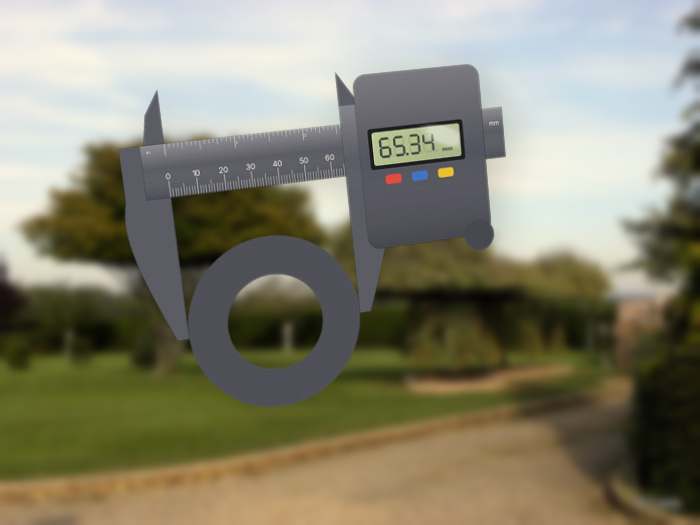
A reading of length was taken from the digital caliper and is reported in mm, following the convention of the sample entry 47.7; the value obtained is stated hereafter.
65.34
